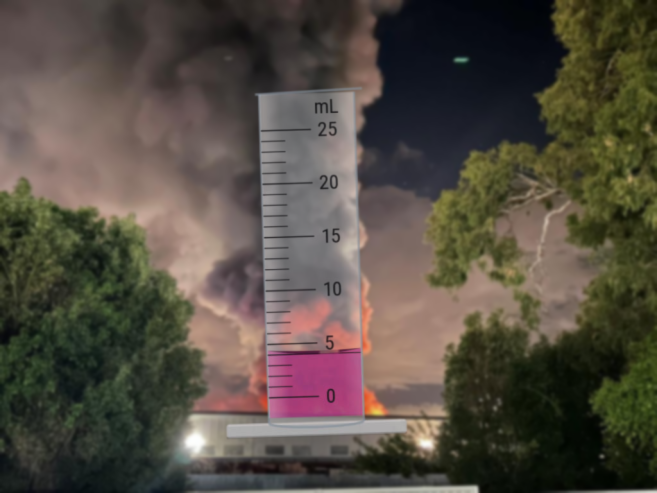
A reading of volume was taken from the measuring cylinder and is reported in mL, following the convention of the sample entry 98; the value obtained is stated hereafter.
4
